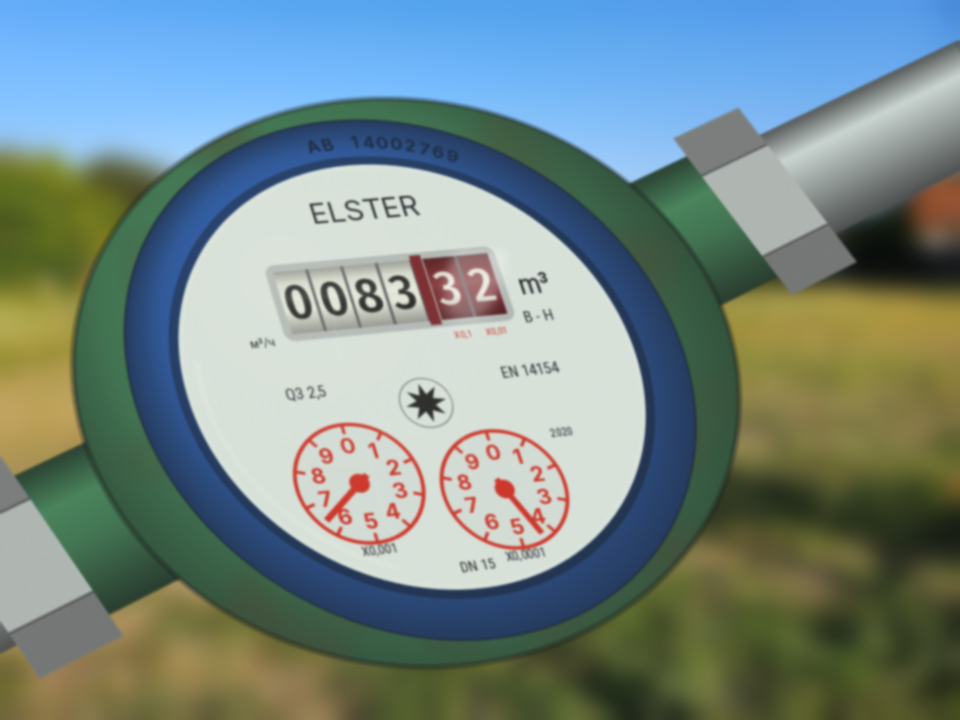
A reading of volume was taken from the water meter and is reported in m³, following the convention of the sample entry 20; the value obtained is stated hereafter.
83.3264
